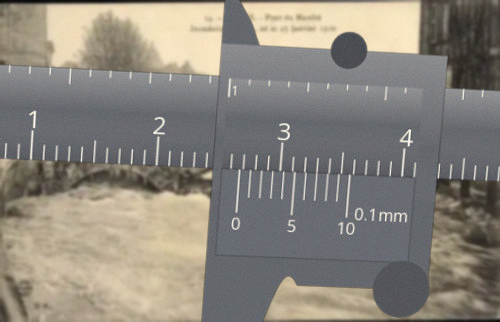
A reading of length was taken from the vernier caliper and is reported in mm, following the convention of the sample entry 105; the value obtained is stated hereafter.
26.7
